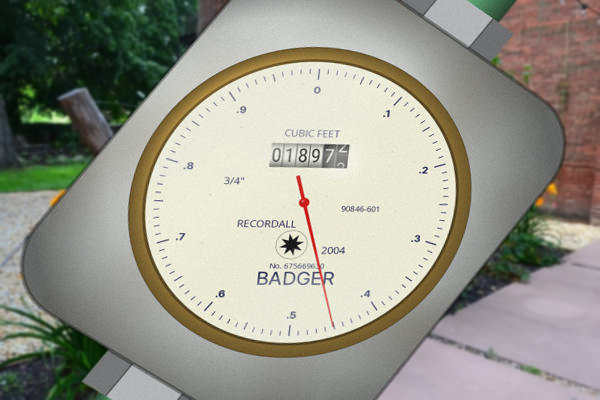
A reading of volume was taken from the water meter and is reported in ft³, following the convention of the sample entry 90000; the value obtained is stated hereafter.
18972.45
